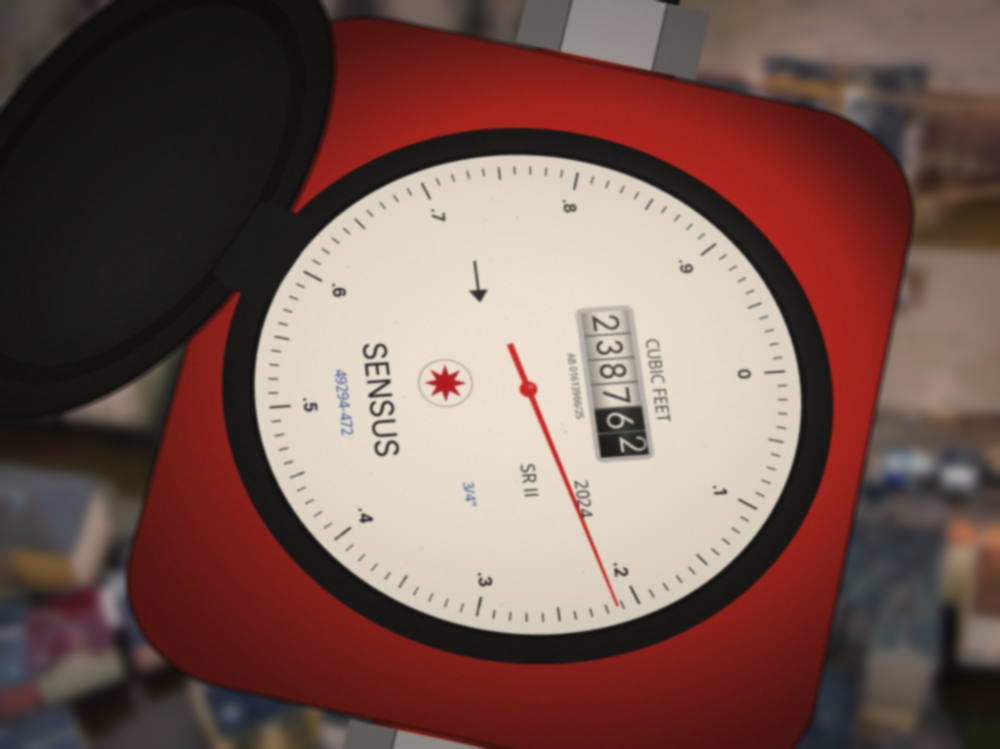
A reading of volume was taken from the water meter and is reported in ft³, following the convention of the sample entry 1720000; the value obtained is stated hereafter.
238762.21
